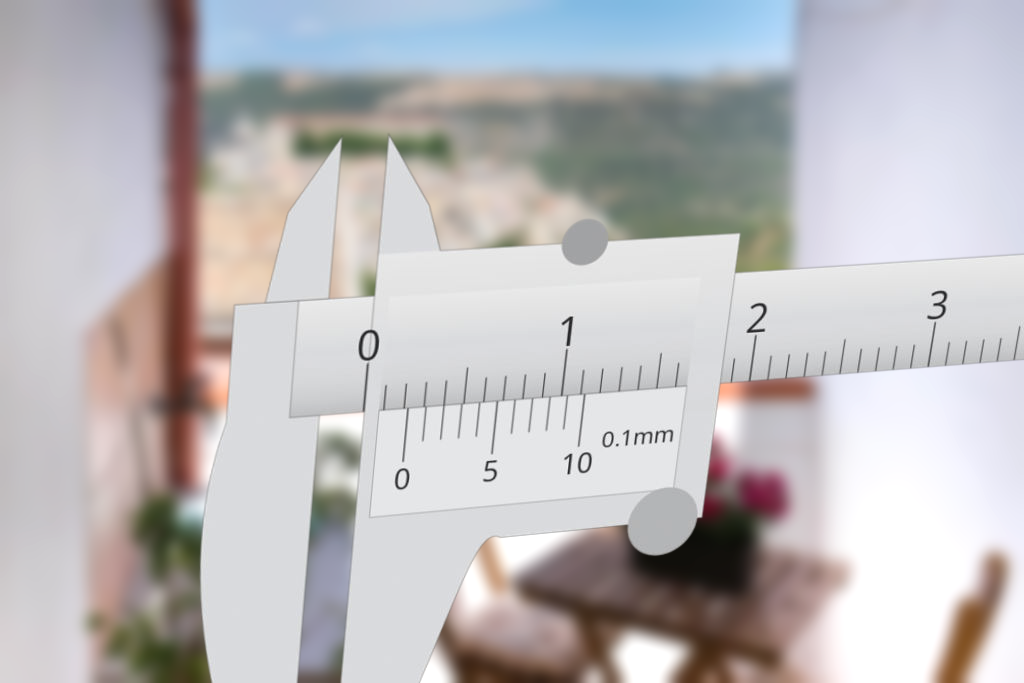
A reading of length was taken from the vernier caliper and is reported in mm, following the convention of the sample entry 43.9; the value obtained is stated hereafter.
2.2
